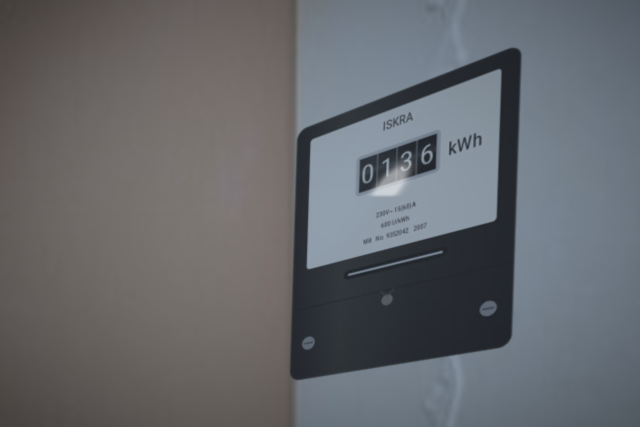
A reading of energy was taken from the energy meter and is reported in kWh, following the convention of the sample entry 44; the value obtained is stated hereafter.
136
